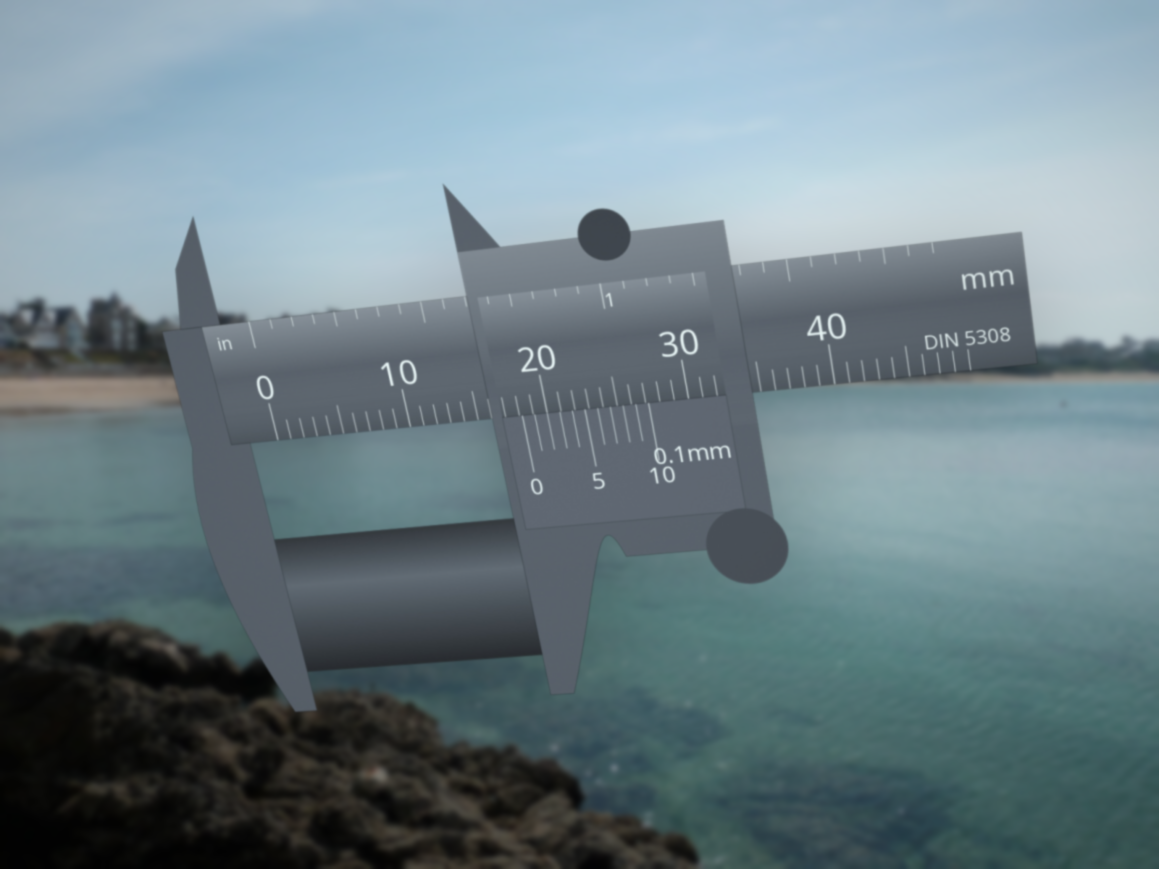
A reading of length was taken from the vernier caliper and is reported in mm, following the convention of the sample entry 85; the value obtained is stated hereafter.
18.2
